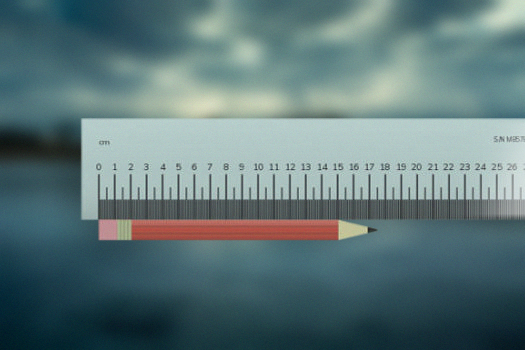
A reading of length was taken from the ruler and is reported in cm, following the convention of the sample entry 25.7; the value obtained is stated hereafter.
17.5
